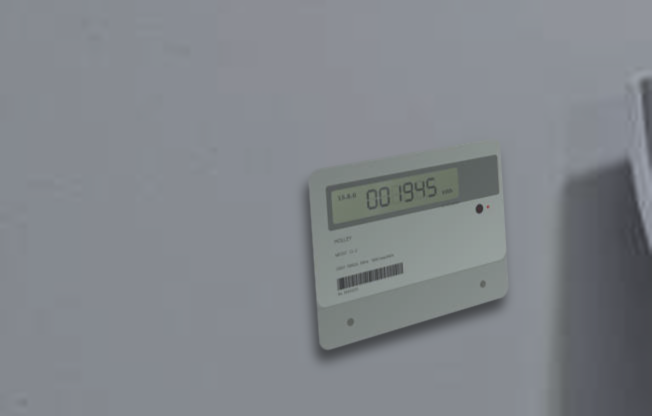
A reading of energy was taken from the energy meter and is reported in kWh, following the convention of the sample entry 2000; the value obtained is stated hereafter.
1945
